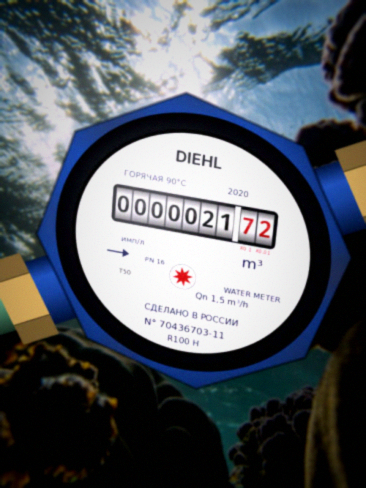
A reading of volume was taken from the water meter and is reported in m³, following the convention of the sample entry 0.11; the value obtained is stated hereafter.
21.72
